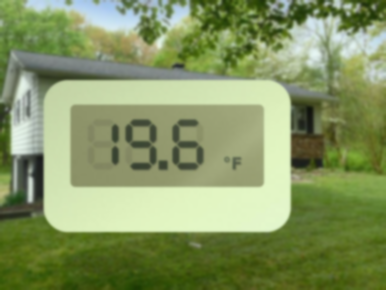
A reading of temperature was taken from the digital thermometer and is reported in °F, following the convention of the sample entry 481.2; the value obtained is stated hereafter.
19.6
